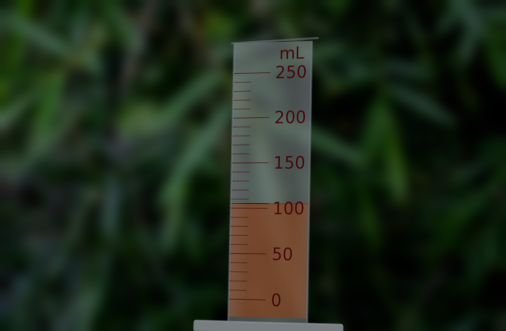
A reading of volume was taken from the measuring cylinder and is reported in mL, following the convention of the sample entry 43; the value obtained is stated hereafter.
105
